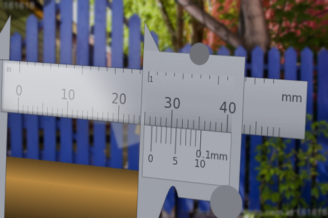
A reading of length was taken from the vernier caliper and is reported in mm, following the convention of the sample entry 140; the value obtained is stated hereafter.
26.4
